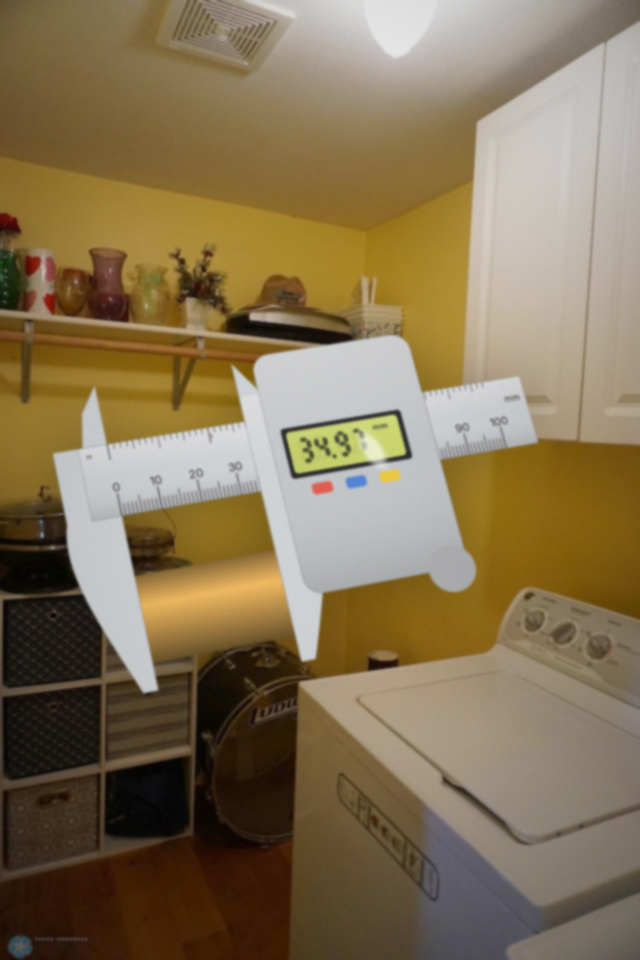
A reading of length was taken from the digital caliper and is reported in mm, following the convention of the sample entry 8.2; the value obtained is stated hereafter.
34.97
